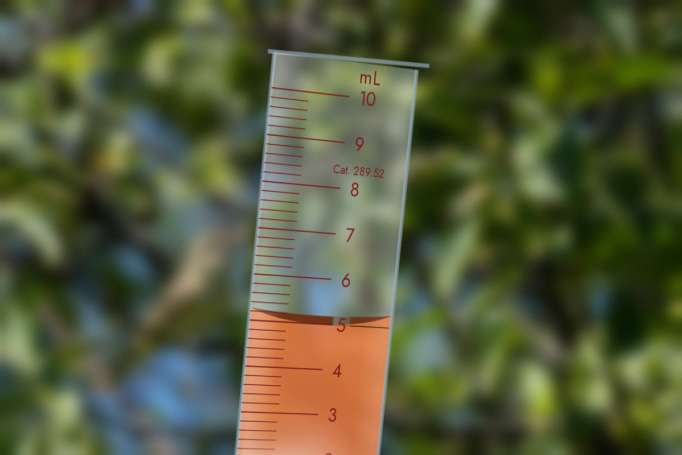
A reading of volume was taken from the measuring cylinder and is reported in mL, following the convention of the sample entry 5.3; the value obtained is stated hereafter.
5
